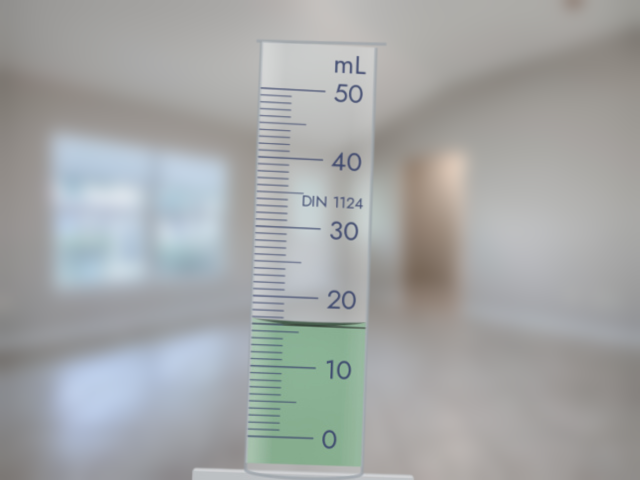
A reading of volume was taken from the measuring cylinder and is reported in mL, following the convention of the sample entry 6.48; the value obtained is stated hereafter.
16
